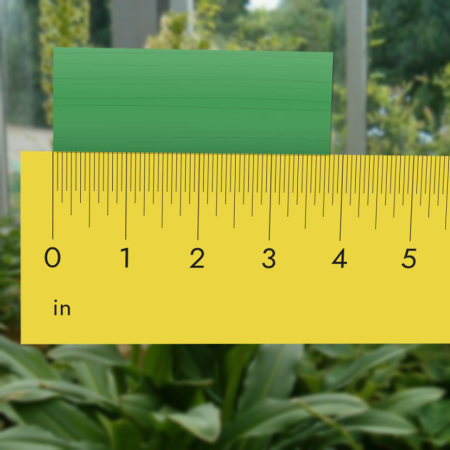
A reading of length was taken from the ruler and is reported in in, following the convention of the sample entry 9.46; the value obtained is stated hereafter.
3.8125
